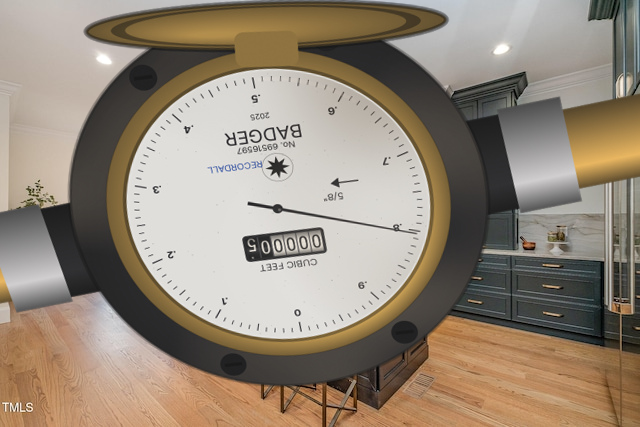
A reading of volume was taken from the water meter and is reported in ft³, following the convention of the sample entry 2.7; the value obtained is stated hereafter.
4.80
